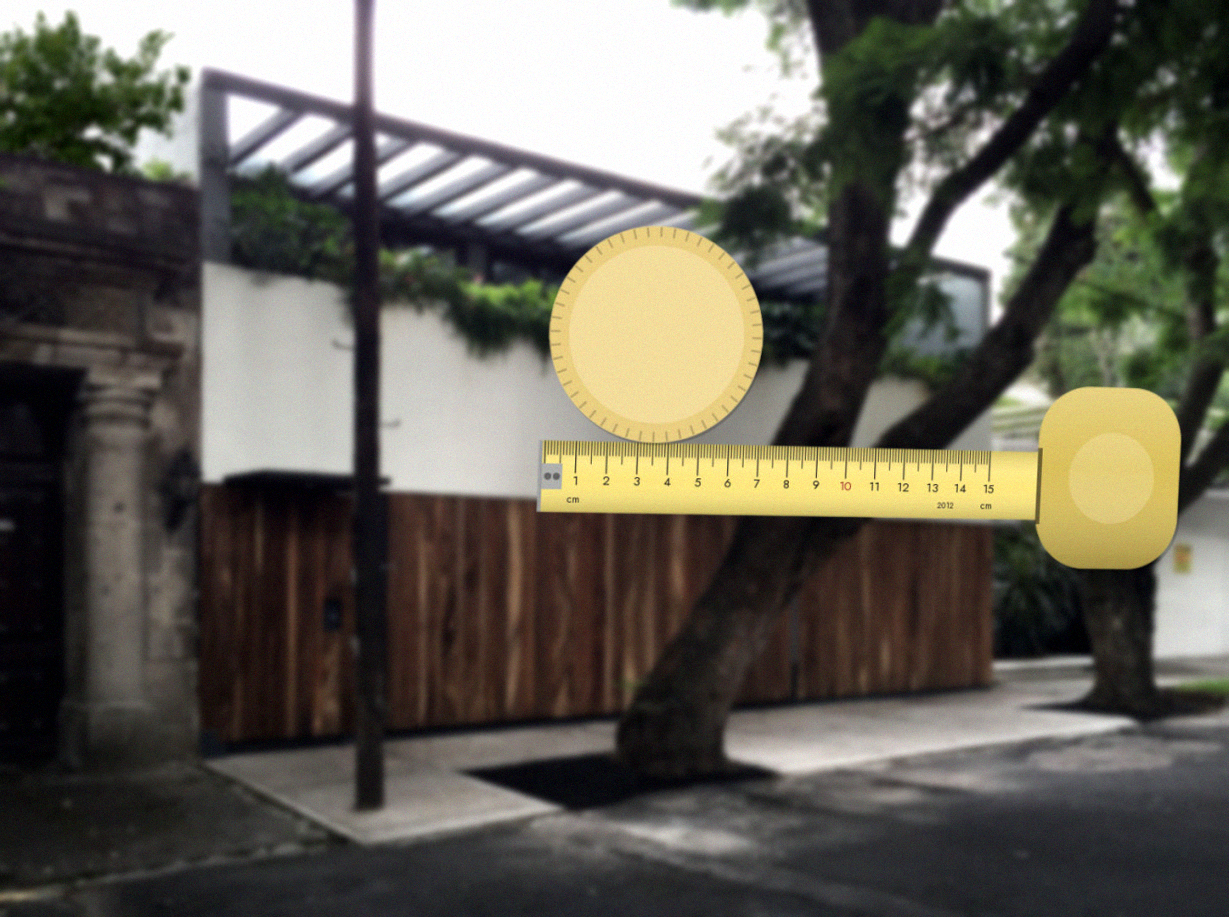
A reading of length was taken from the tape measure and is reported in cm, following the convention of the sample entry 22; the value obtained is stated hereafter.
7
